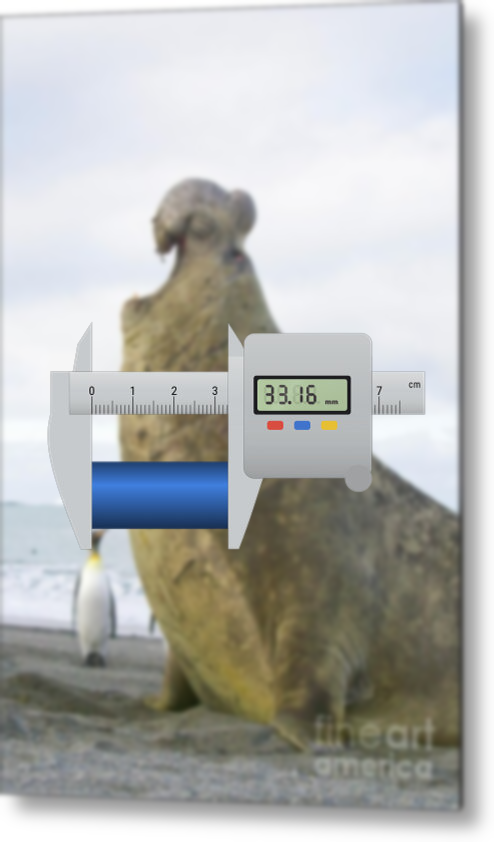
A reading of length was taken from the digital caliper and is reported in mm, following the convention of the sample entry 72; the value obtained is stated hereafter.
33.16
